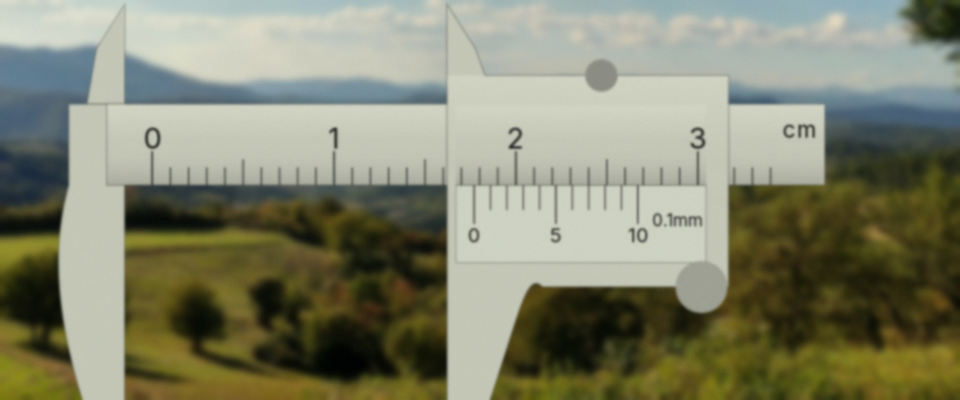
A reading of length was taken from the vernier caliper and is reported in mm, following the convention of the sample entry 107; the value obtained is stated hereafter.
17.7
